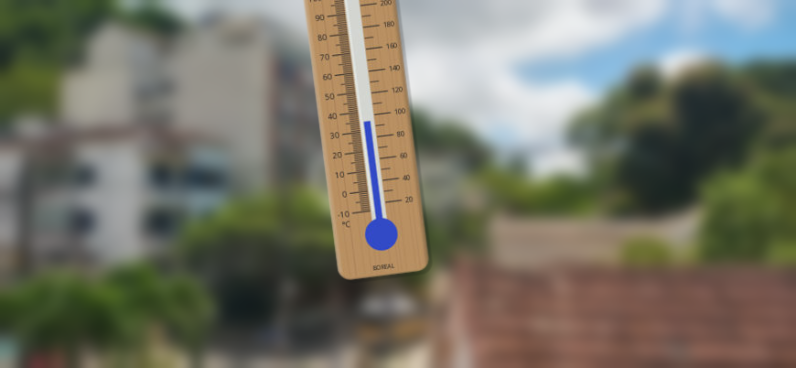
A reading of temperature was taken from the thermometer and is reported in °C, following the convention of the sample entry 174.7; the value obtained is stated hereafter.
35
